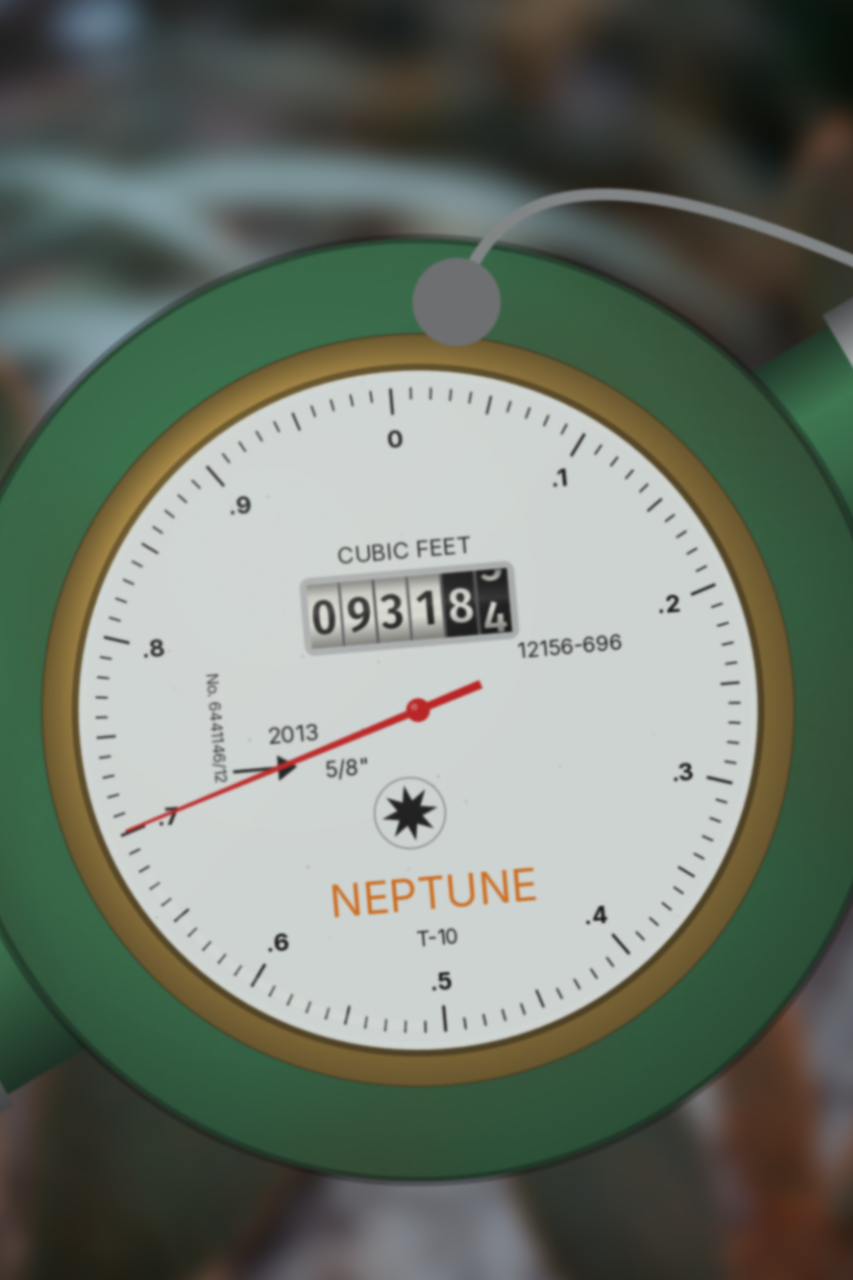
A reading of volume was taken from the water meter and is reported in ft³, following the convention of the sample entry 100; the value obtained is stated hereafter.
93183.70
